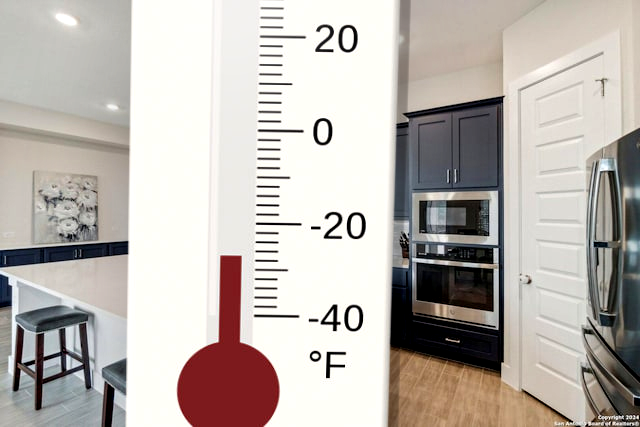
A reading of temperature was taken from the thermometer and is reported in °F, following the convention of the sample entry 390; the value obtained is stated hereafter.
-27
